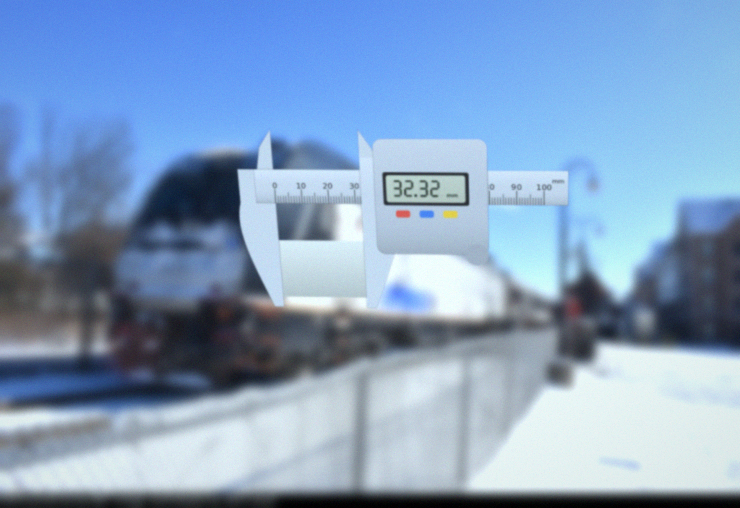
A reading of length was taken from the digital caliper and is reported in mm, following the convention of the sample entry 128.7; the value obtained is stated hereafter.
32.32
